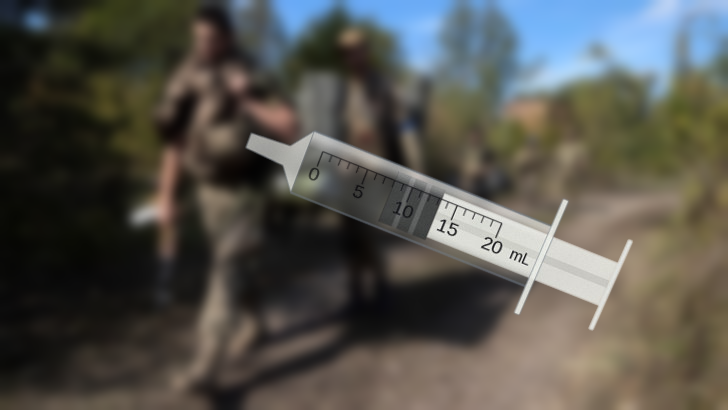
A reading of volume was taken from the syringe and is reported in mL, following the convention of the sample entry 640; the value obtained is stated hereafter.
8
